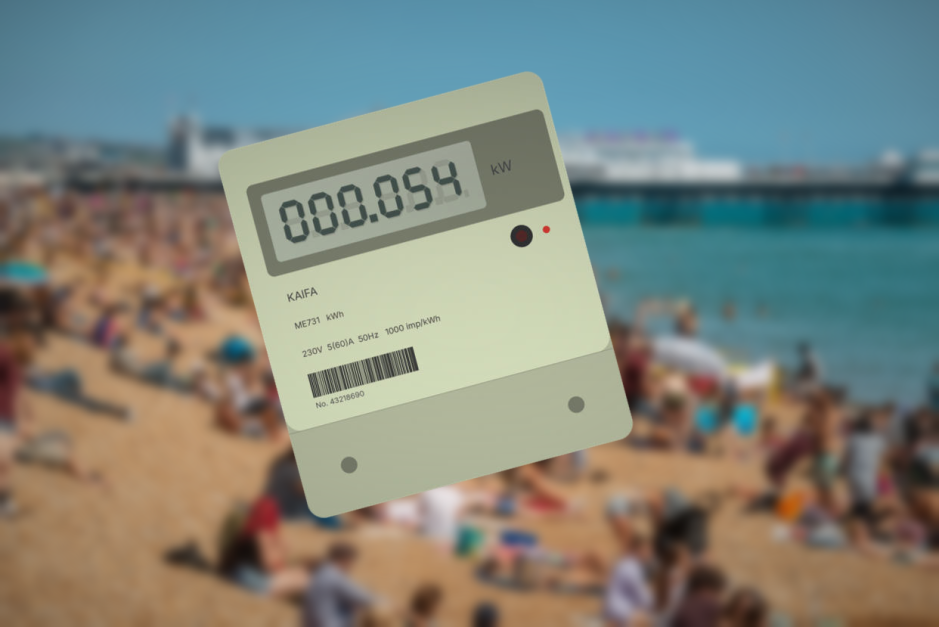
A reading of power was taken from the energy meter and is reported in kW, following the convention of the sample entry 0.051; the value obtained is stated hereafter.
0.054
